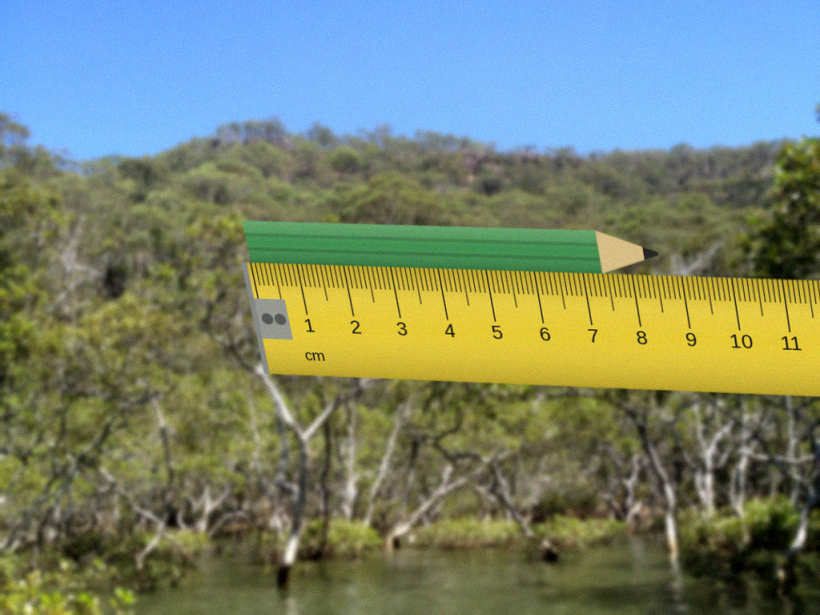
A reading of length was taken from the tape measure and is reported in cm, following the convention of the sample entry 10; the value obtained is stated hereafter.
8.6
